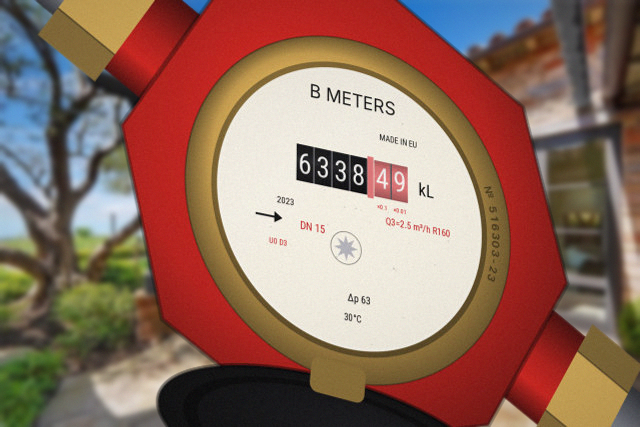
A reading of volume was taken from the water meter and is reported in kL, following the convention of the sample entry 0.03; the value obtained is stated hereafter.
6338.49
